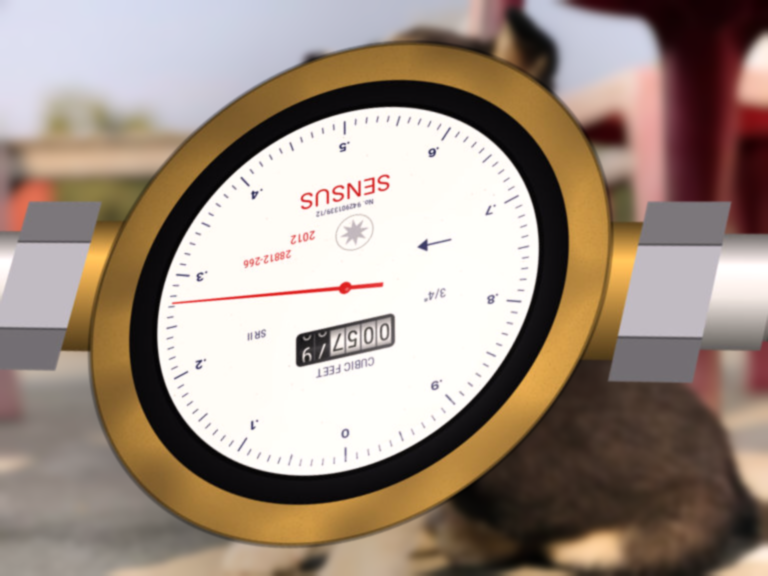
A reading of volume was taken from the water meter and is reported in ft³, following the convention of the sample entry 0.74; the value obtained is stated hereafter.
5779.27
